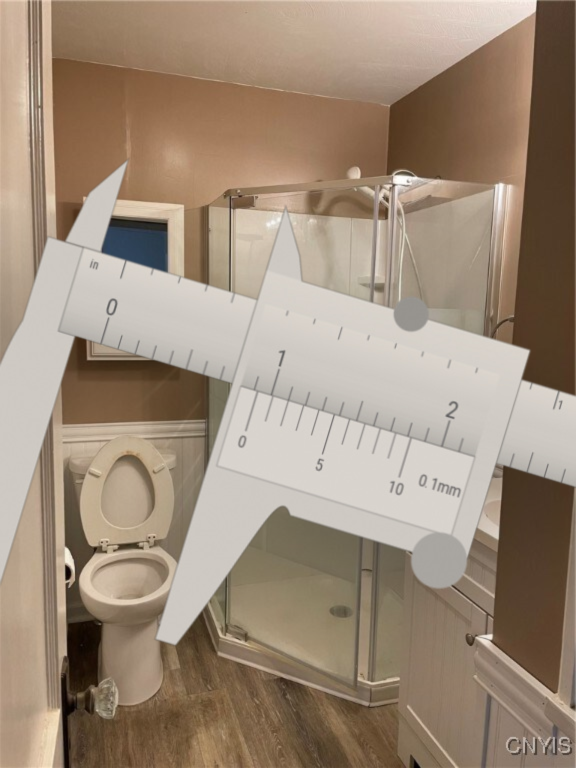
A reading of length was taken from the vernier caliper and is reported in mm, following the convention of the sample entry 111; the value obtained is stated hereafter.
9.2
